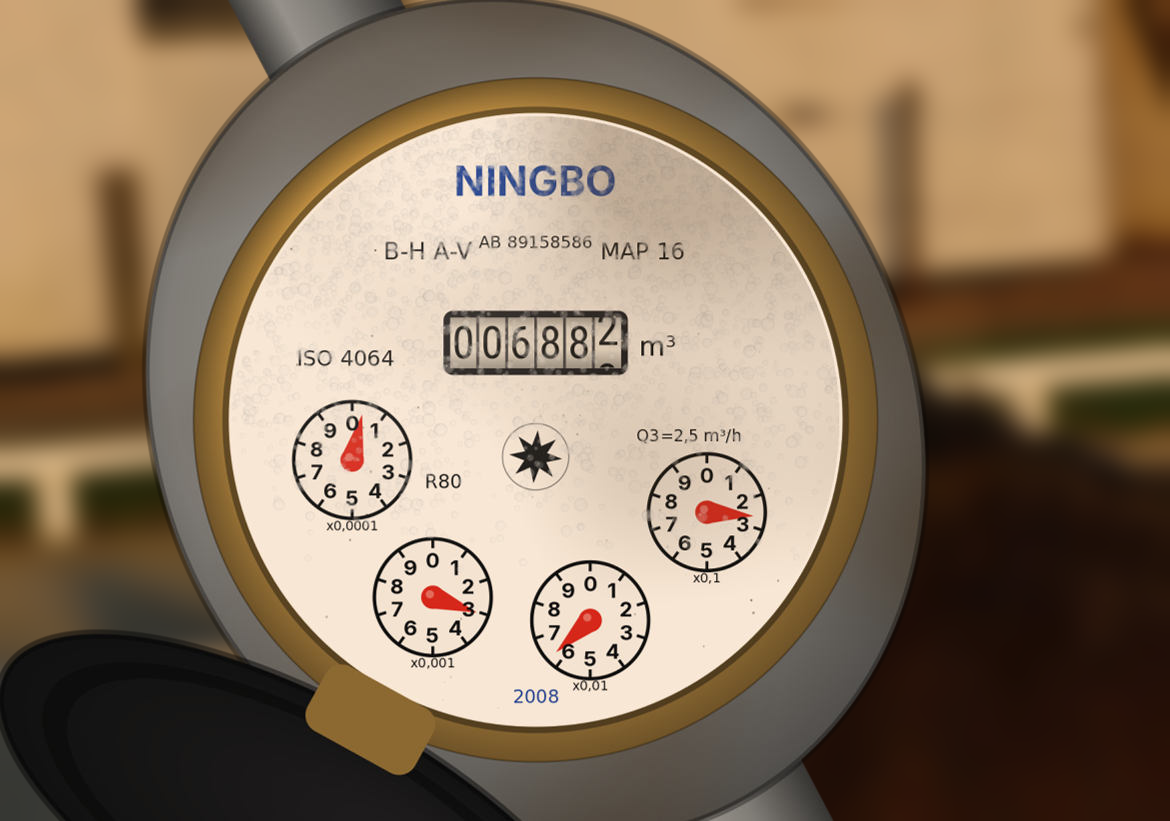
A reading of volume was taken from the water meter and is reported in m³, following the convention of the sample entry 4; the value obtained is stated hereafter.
6882.2630
